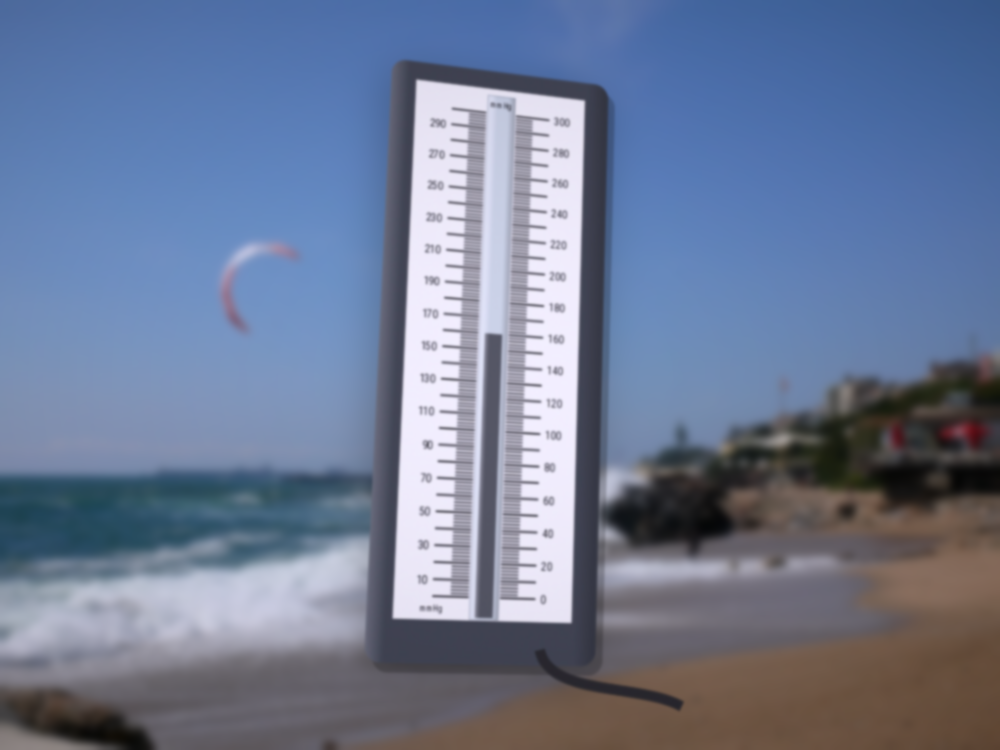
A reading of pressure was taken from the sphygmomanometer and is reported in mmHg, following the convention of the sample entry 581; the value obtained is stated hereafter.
160
